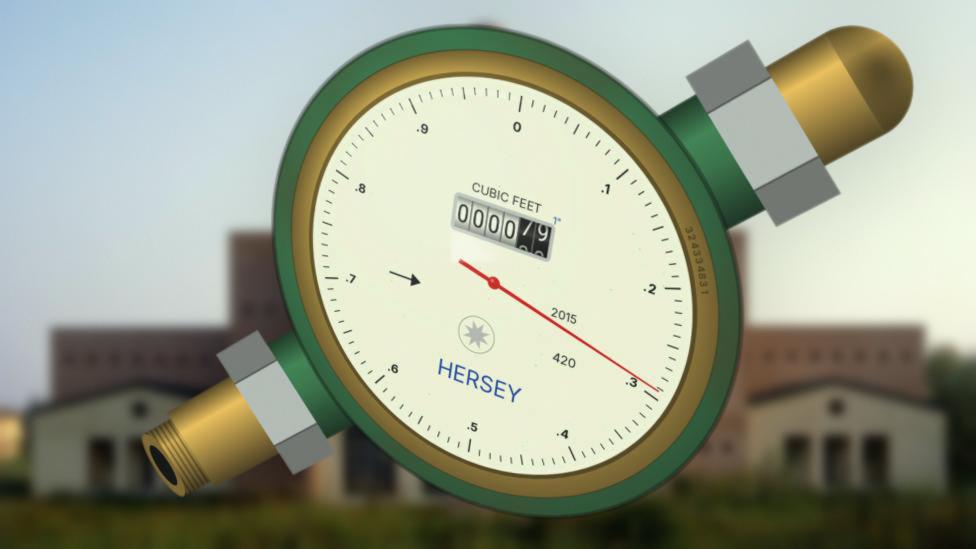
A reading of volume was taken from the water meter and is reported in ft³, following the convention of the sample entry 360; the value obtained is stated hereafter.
79.29
